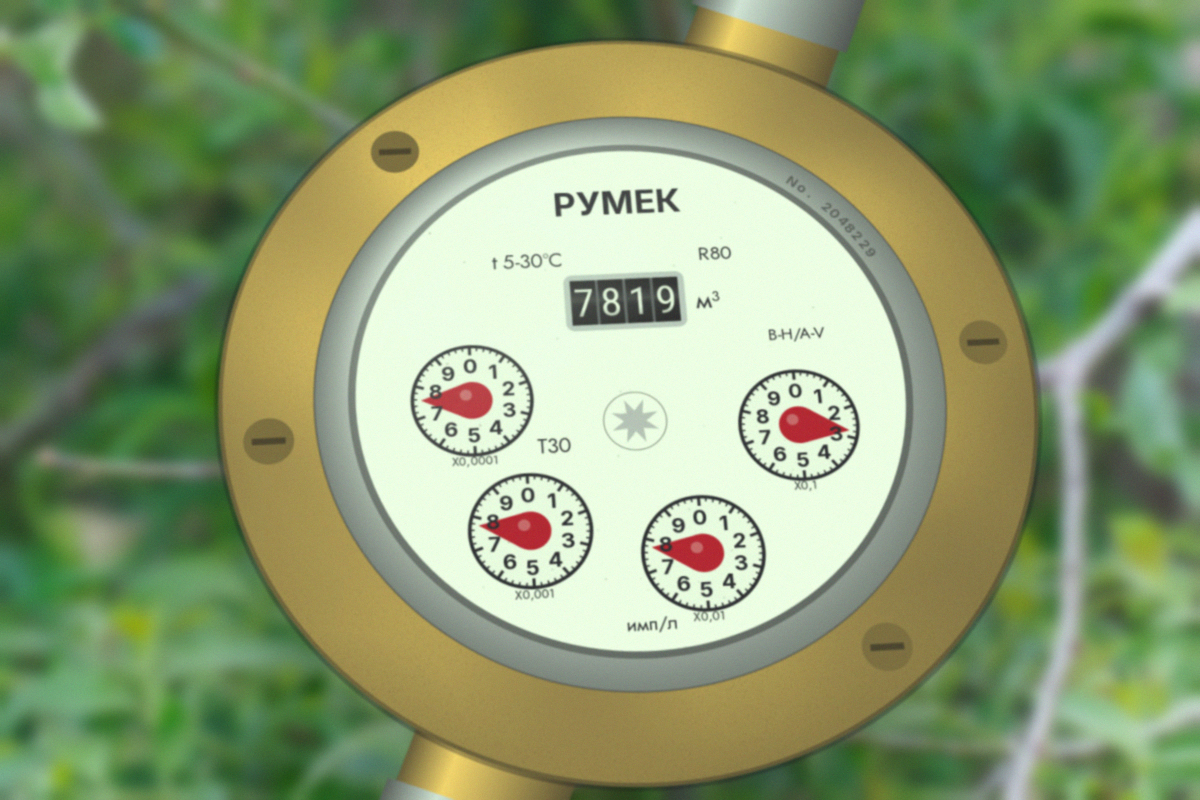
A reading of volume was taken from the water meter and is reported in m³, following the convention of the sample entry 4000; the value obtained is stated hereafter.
7819.2777
